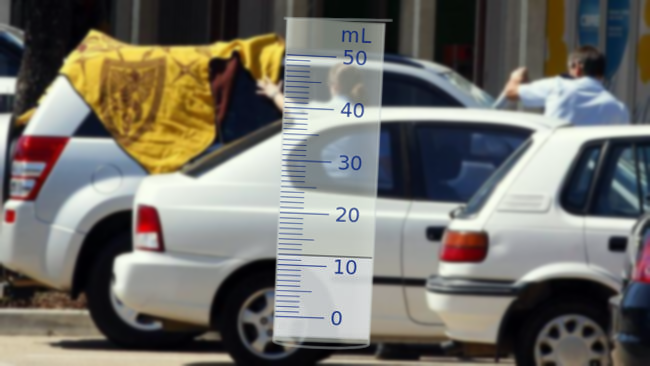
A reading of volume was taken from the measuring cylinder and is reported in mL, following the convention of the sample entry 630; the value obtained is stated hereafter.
12
